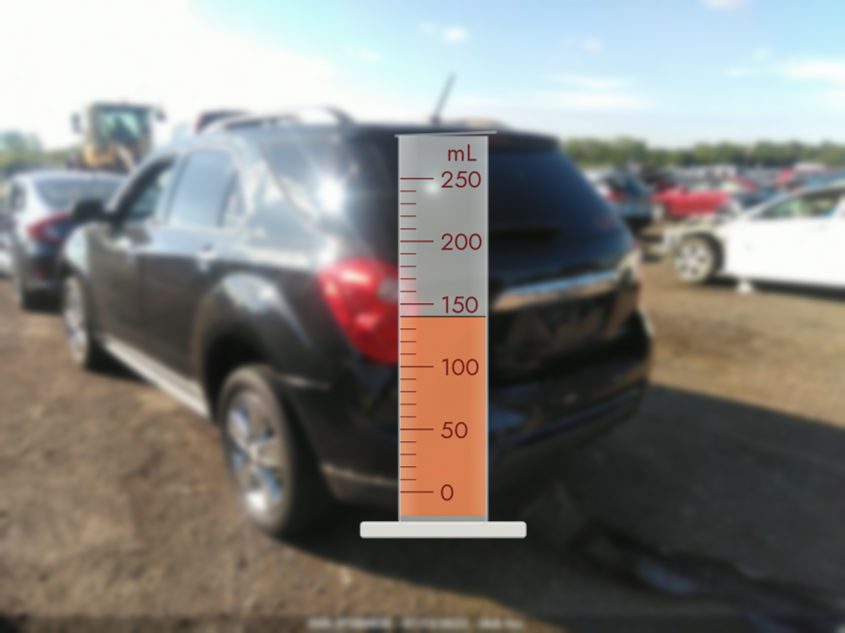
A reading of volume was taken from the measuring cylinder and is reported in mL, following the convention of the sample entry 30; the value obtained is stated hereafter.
140
